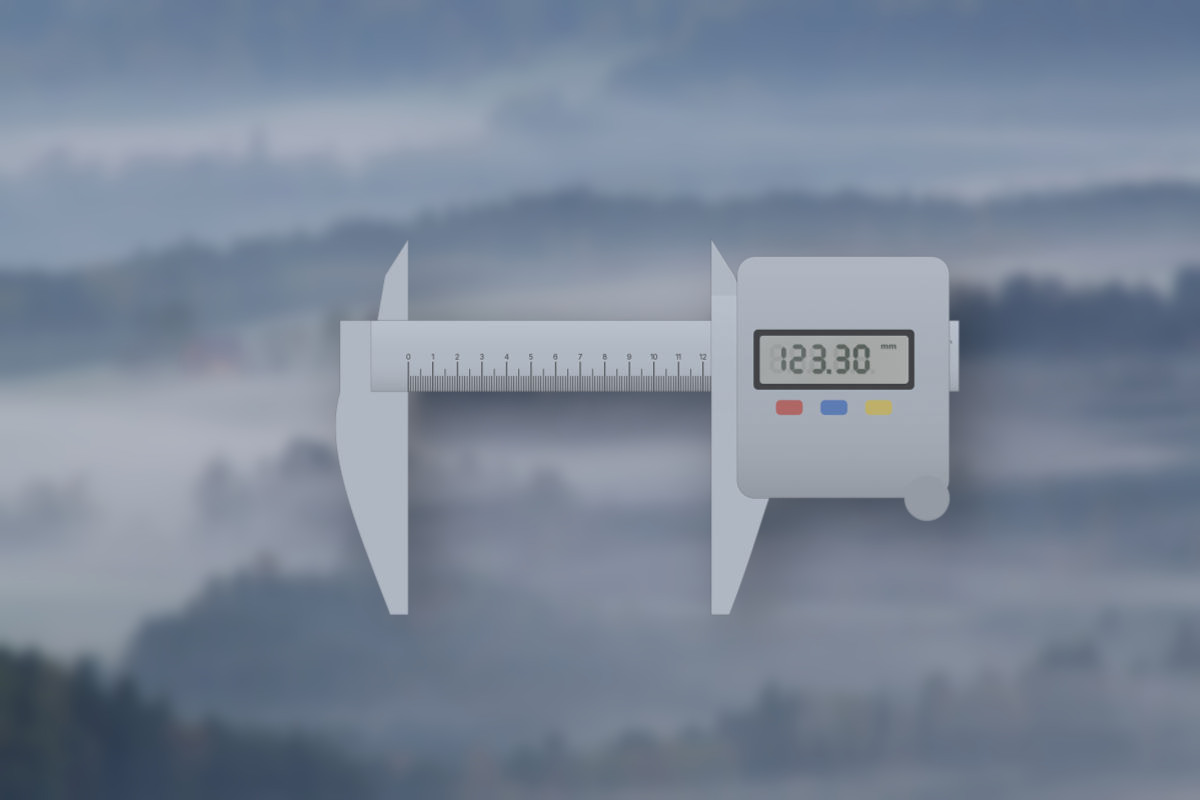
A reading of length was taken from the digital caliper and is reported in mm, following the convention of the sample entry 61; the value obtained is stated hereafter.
123.30
